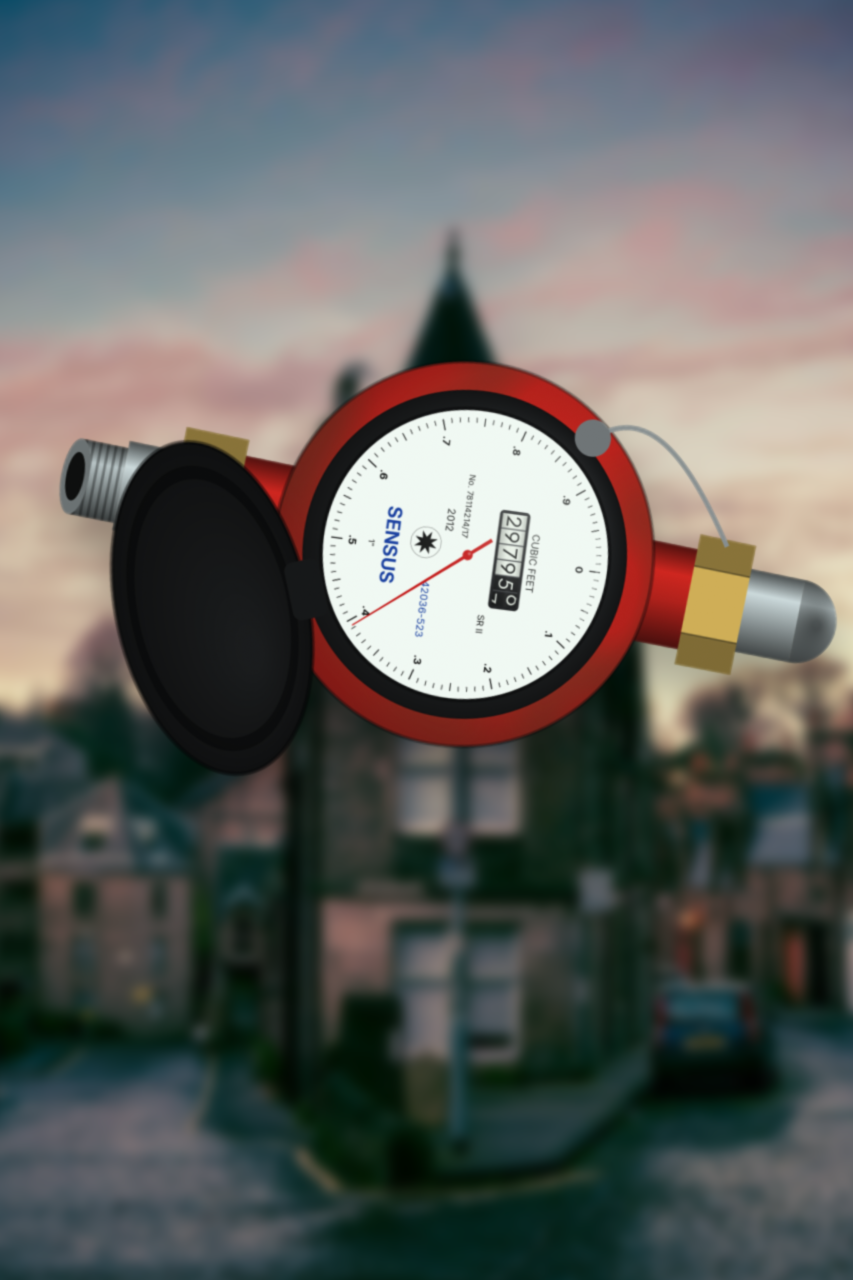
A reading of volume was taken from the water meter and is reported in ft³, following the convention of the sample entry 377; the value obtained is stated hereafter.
297956.39
